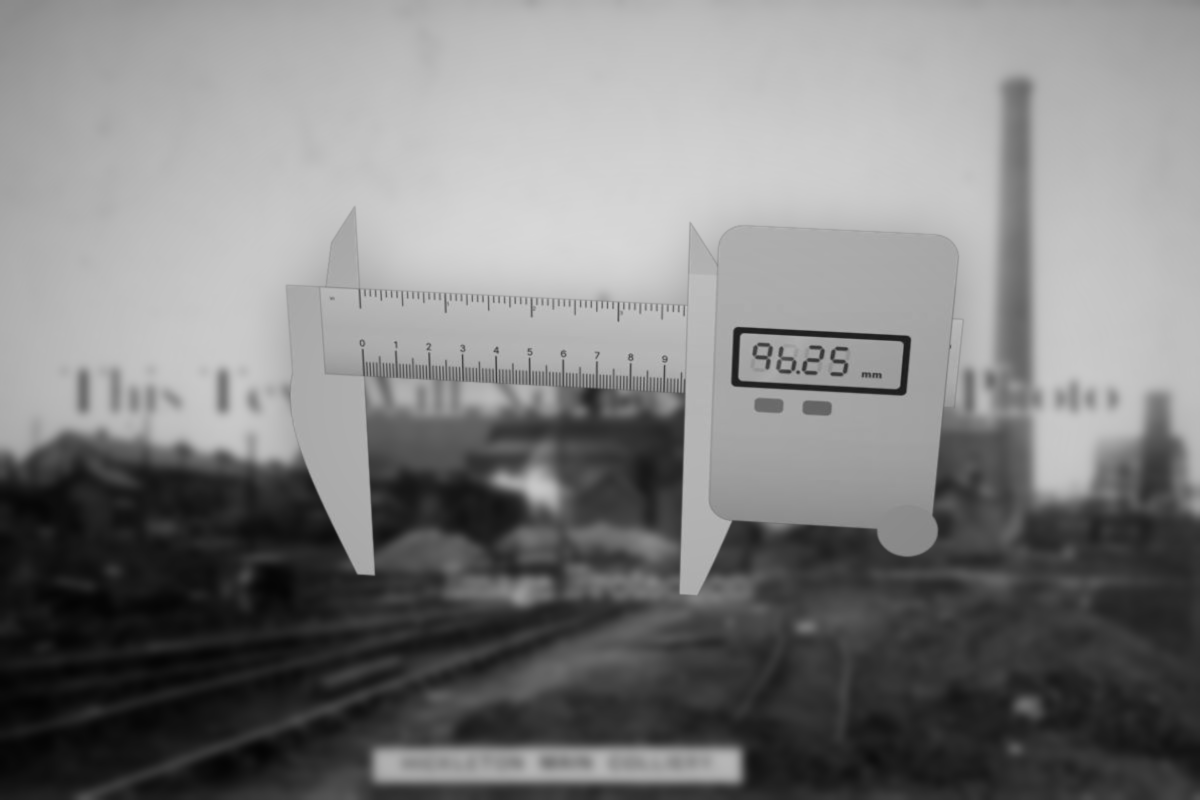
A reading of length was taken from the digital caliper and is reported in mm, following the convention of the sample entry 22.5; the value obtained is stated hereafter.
96.25
